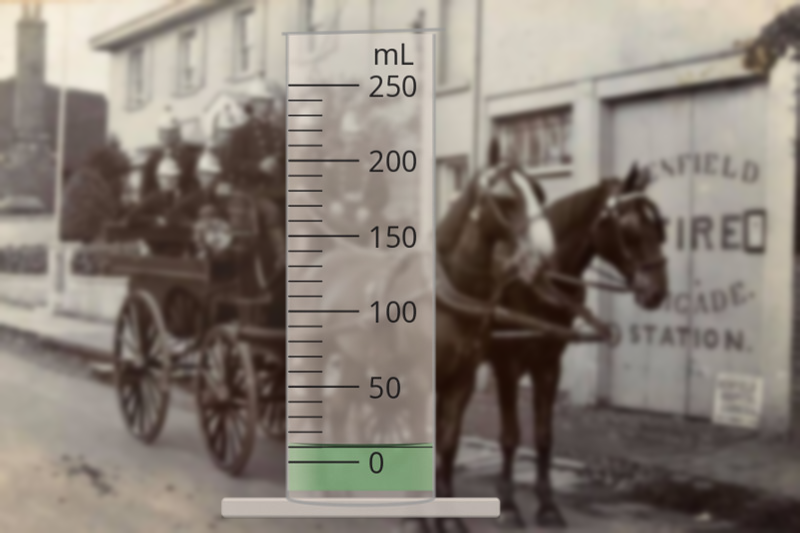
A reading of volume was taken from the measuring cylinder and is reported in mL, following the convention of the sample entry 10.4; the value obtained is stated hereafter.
10
